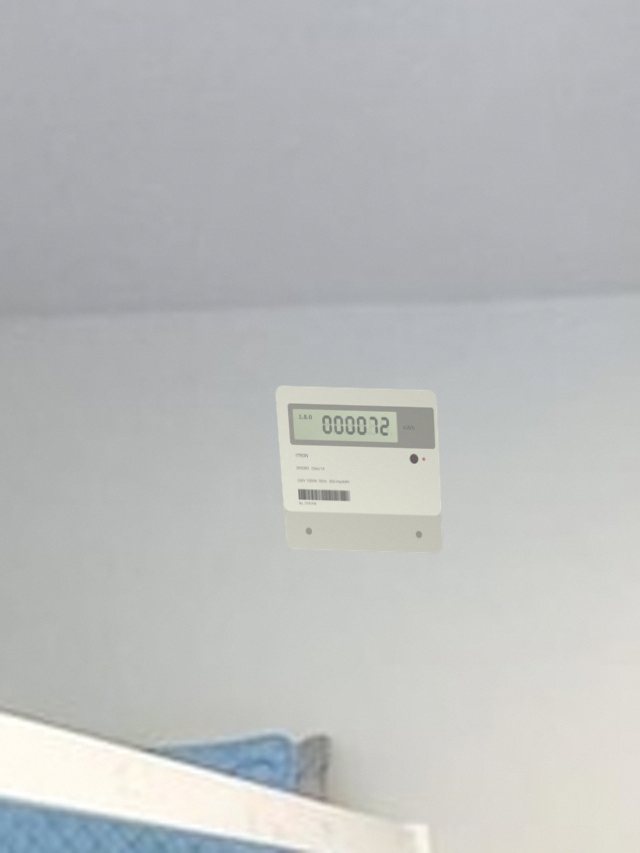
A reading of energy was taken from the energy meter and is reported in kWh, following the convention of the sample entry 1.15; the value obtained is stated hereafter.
72
